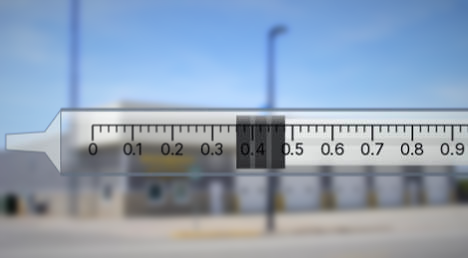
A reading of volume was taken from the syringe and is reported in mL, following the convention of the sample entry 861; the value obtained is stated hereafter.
0.36
